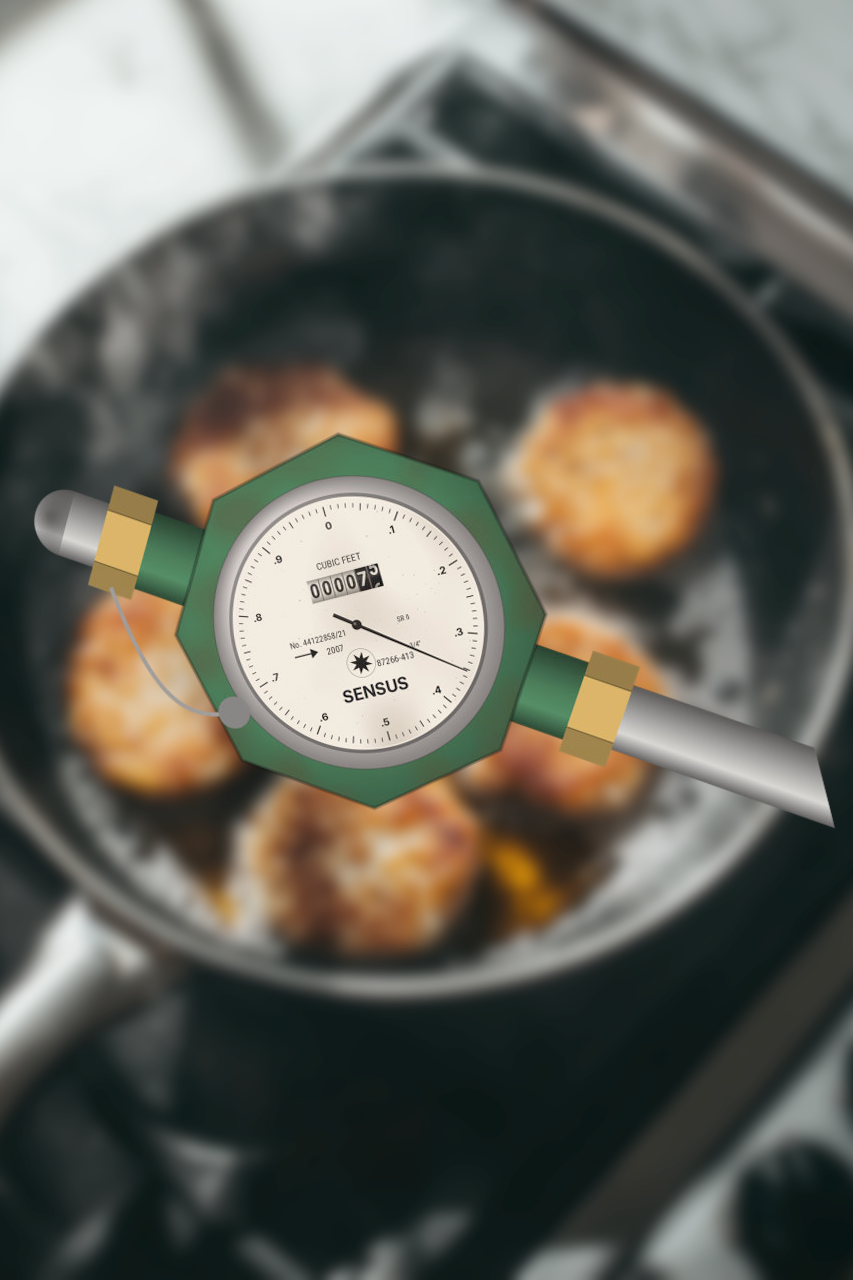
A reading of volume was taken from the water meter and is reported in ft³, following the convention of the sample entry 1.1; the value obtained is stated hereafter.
75.35
